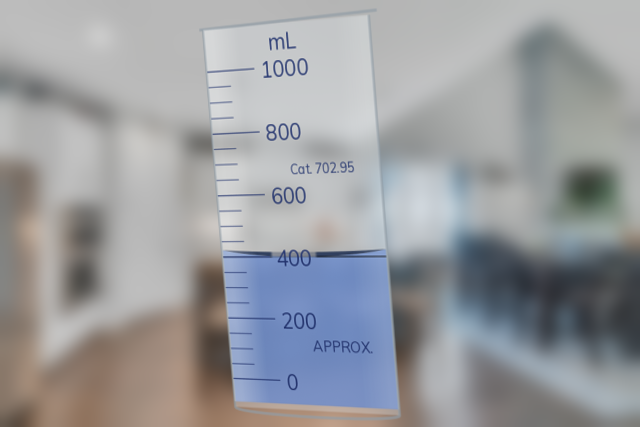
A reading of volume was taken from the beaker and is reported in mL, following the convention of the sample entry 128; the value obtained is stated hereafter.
400
